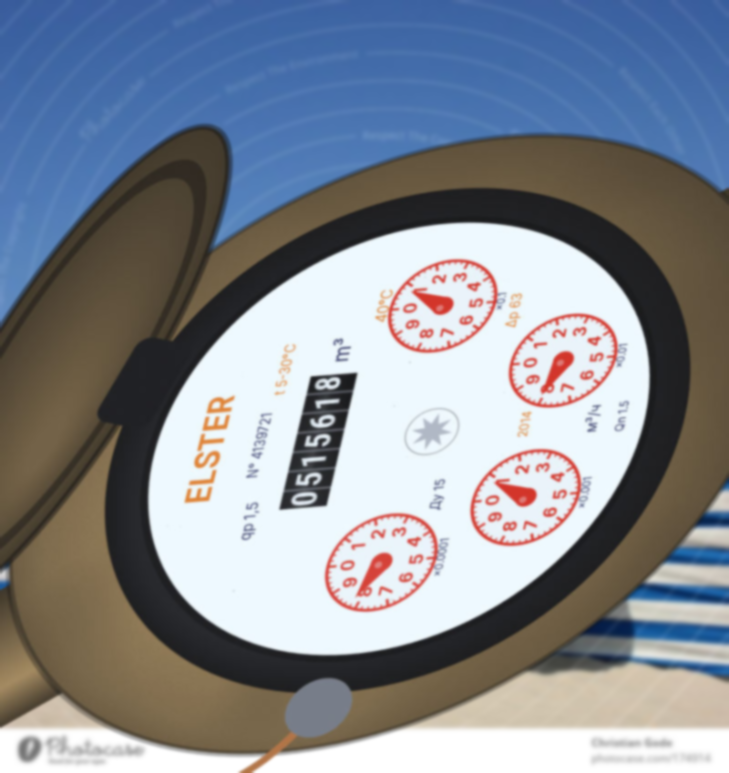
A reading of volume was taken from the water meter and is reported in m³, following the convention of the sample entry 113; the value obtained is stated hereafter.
515618.0808
